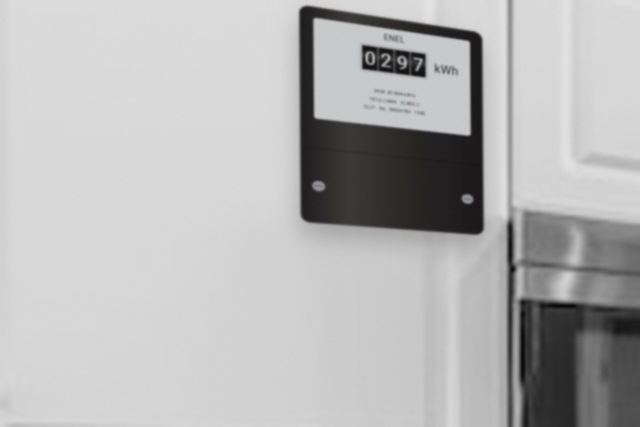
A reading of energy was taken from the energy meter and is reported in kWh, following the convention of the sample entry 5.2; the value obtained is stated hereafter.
297
